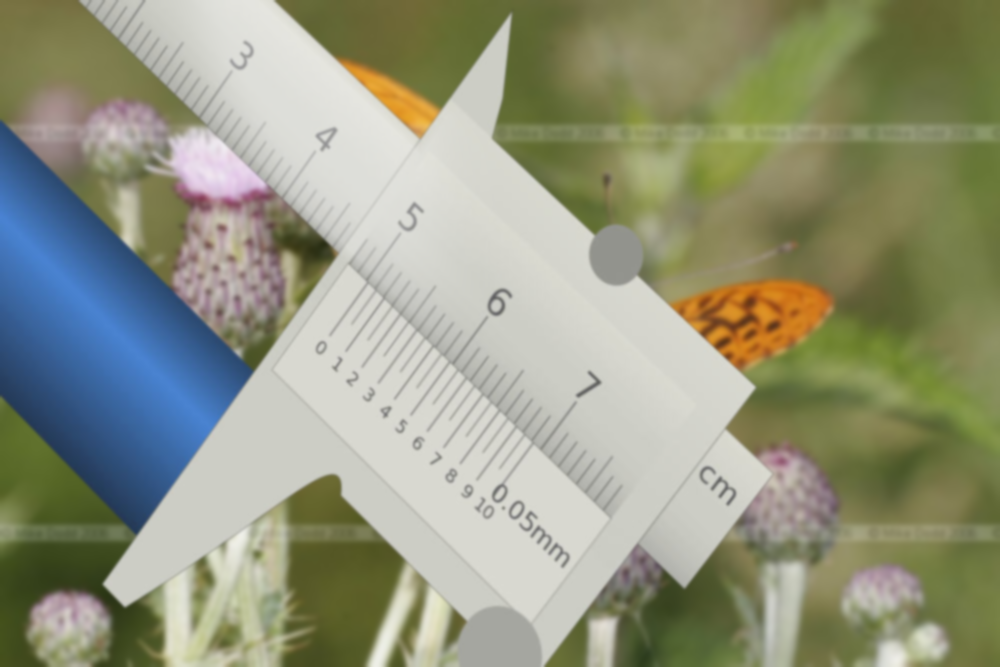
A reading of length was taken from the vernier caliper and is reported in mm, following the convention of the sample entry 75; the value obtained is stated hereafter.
50.2
